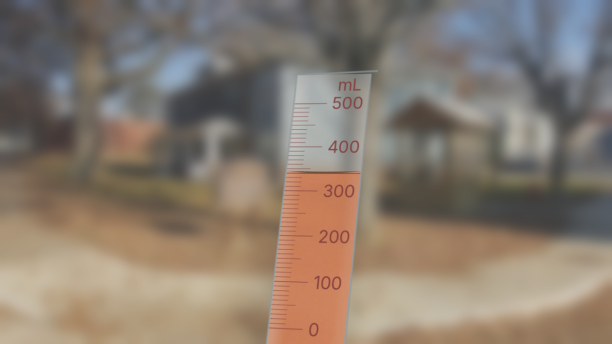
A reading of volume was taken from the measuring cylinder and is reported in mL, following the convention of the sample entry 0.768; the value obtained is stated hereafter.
340
